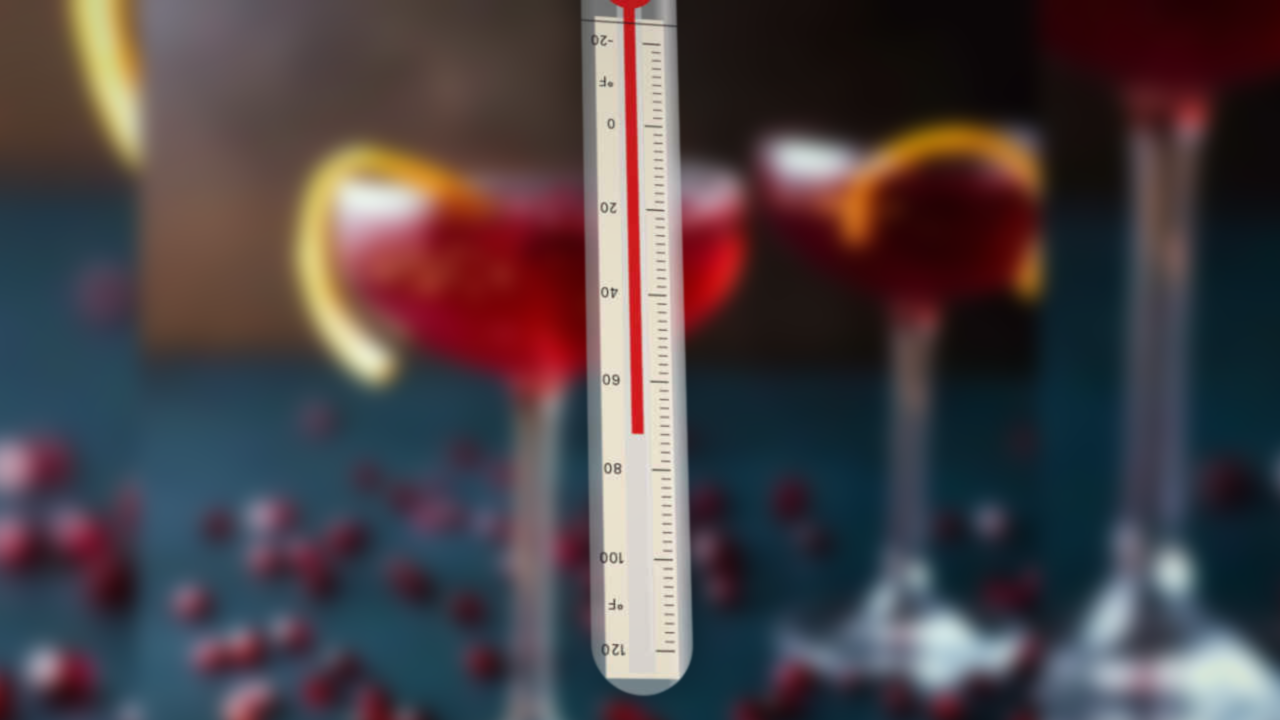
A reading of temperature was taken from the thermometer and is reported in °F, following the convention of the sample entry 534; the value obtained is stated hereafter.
72
